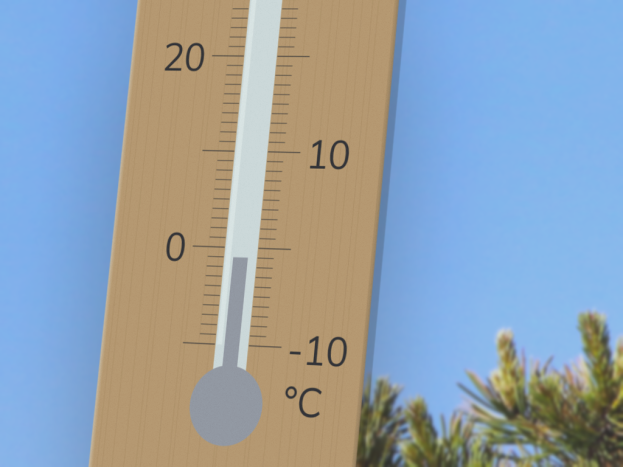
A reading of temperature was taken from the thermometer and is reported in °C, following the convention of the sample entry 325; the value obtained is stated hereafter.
-1
